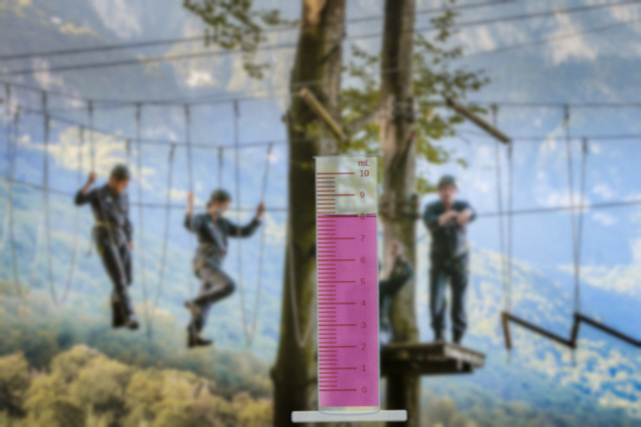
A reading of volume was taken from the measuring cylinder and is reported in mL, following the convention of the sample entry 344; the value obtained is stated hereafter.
8
